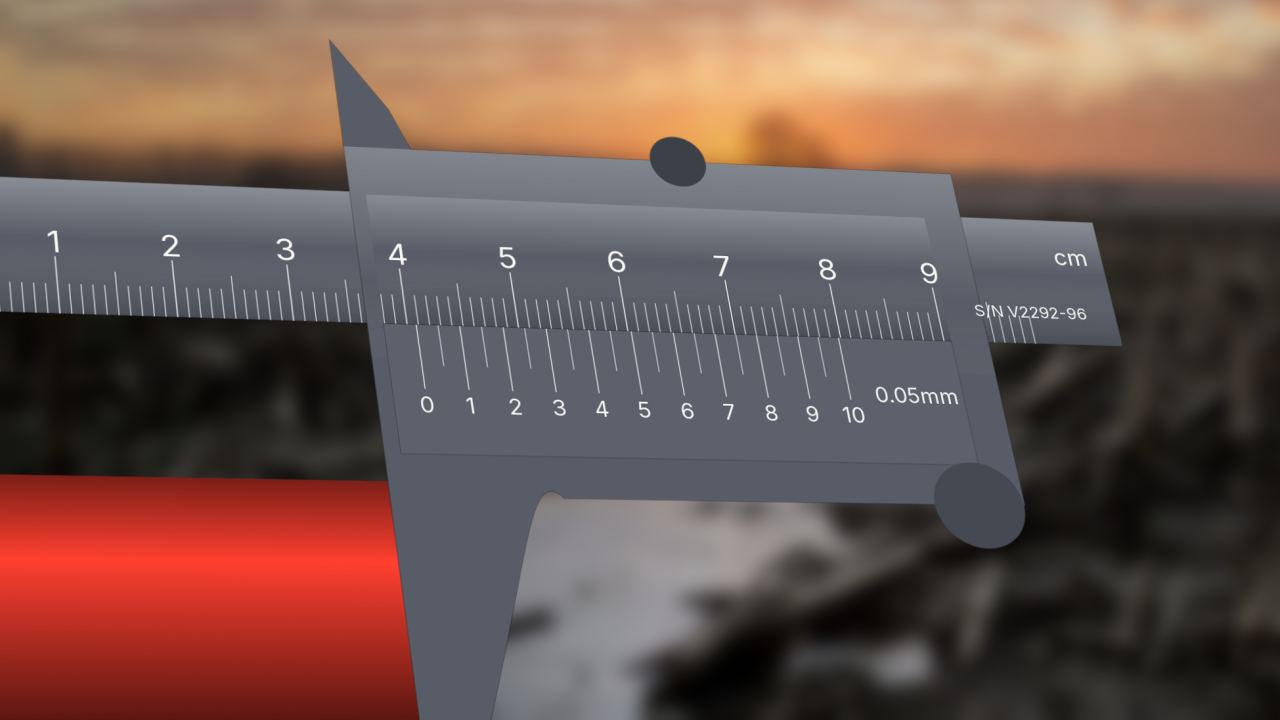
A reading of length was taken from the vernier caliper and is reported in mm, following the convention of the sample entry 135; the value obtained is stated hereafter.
40.8
